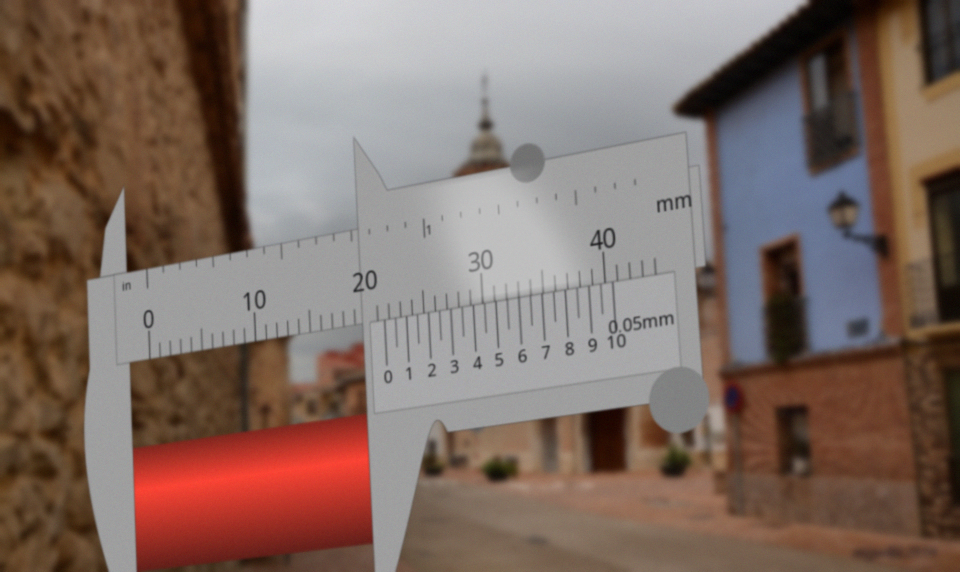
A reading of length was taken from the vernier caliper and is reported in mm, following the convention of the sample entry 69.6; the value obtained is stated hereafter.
21.6
